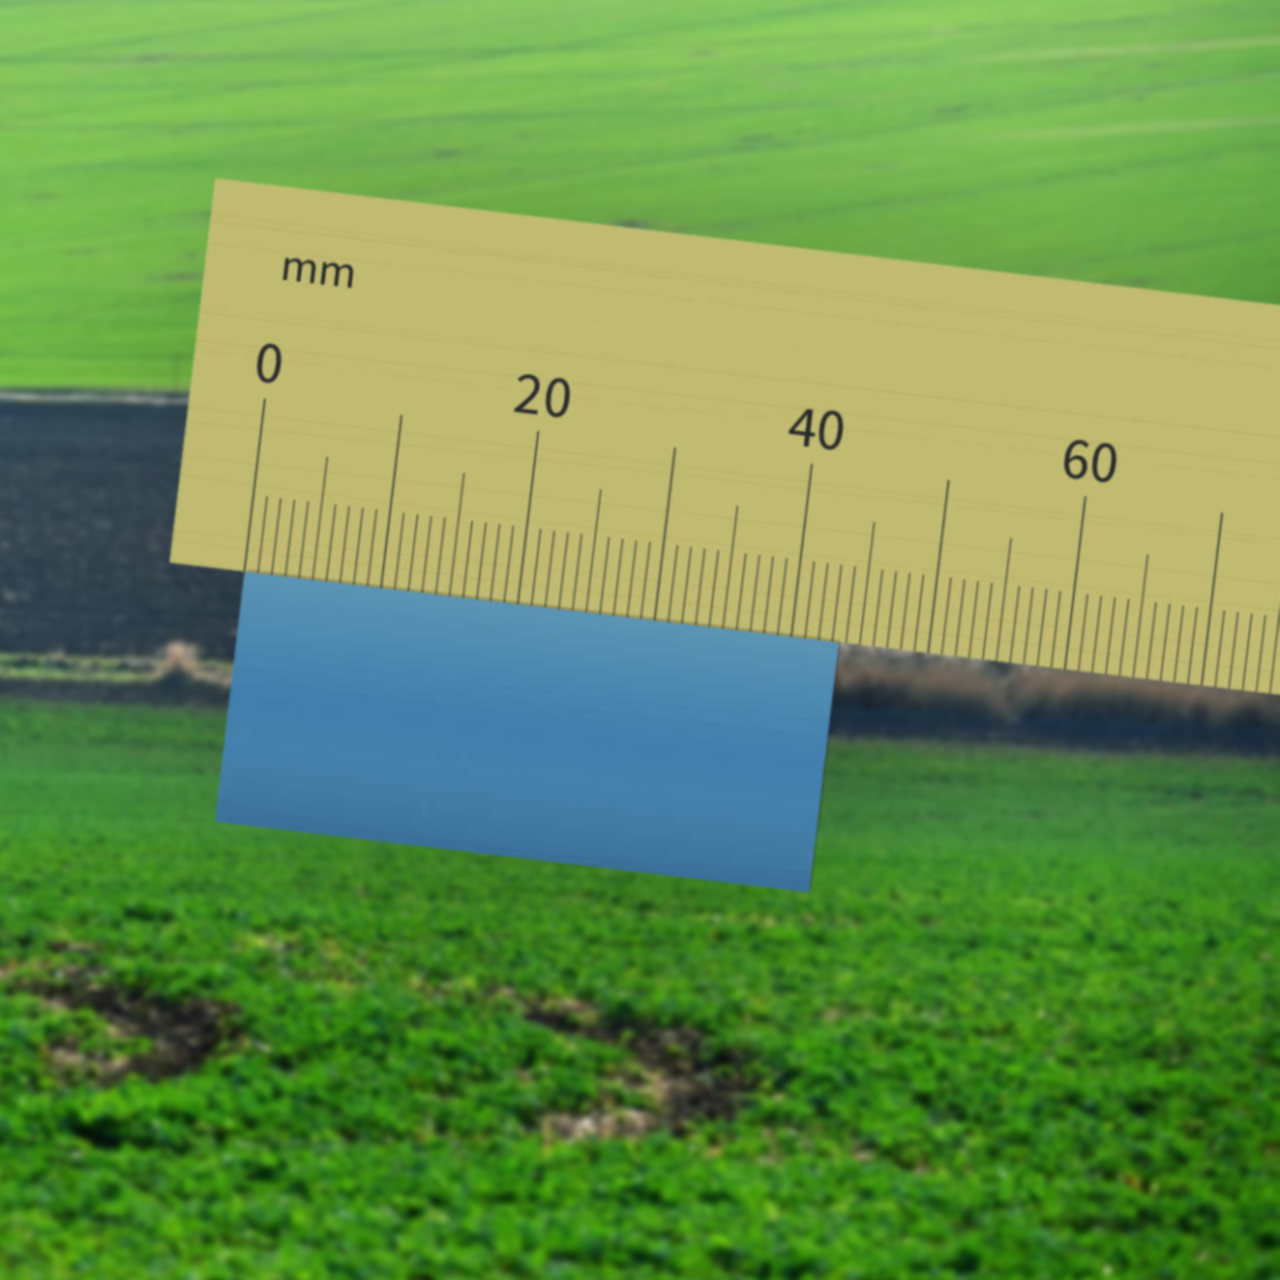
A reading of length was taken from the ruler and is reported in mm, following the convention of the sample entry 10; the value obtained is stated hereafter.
43.5
